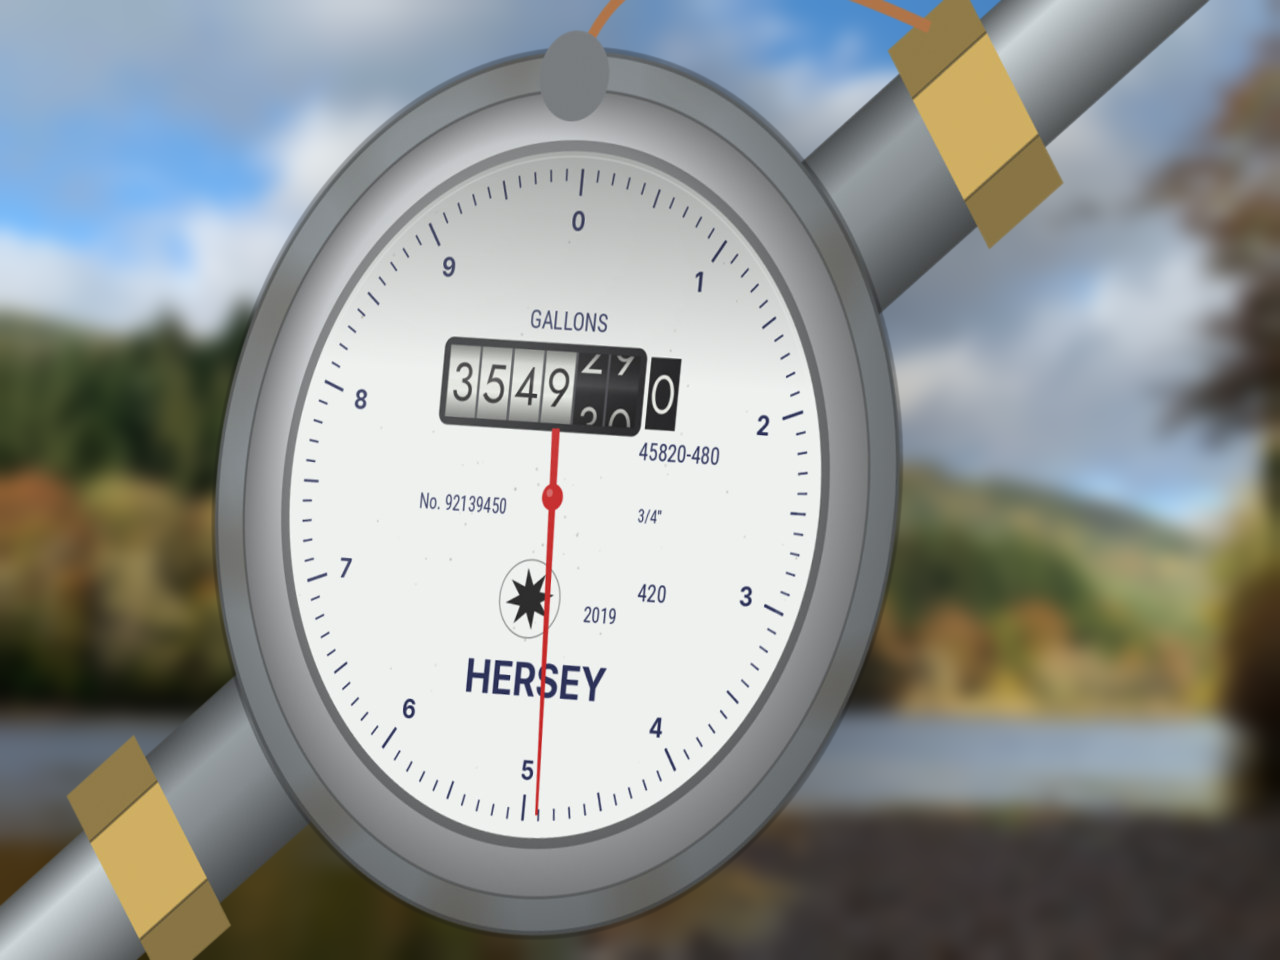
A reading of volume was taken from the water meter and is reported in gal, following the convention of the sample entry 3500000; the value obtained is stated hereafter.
3549294.9
